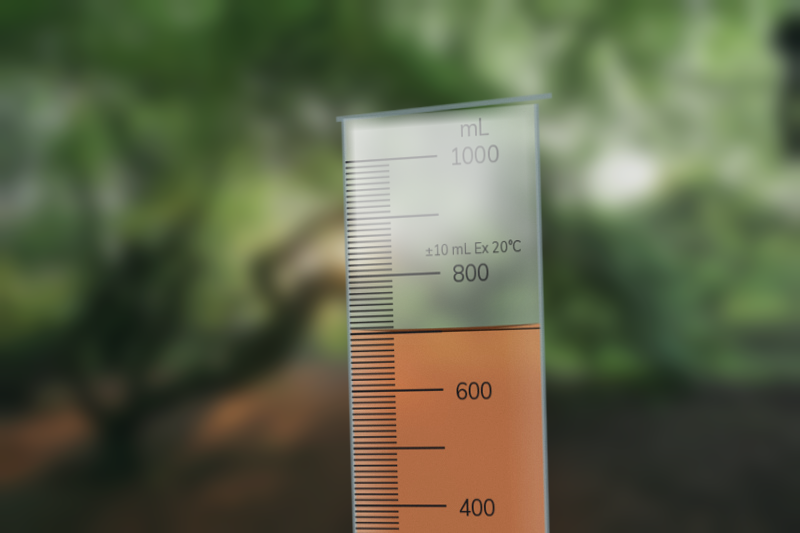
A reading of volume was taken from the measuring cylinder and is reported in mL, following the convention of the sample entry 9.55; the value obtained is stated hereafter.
700
